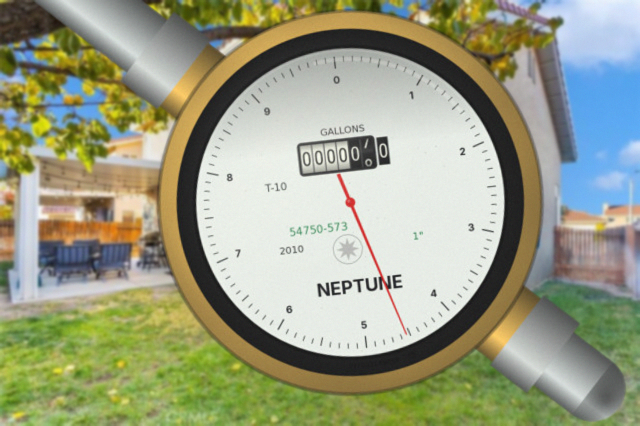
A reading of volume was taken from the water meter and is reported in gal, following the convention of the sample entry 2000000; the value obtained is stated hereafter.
74.5
